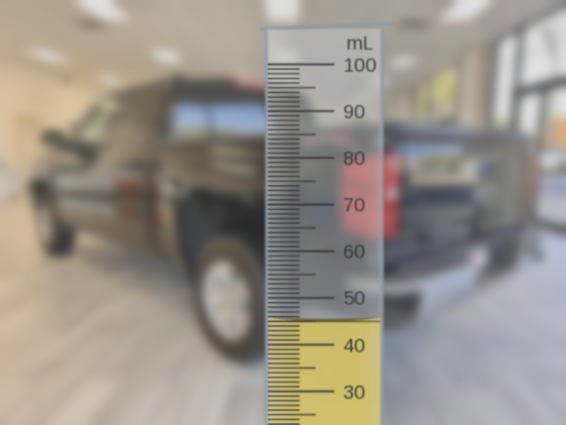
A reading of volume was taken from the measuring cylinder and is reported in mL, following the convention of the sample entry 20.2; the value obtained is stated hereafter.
45
